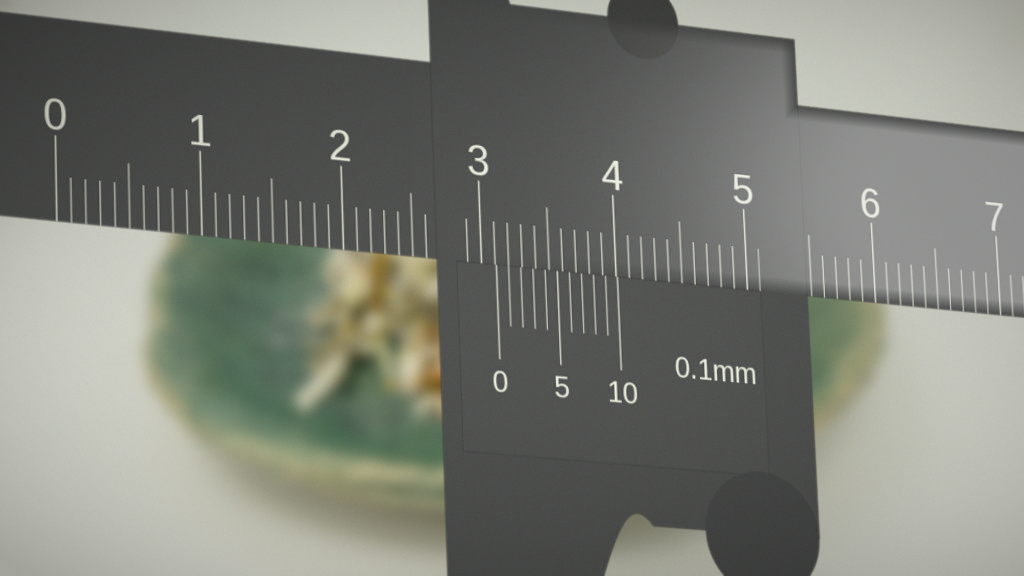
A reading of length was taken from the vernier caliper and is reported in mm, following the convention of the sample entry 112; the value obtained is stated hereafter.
31.1
